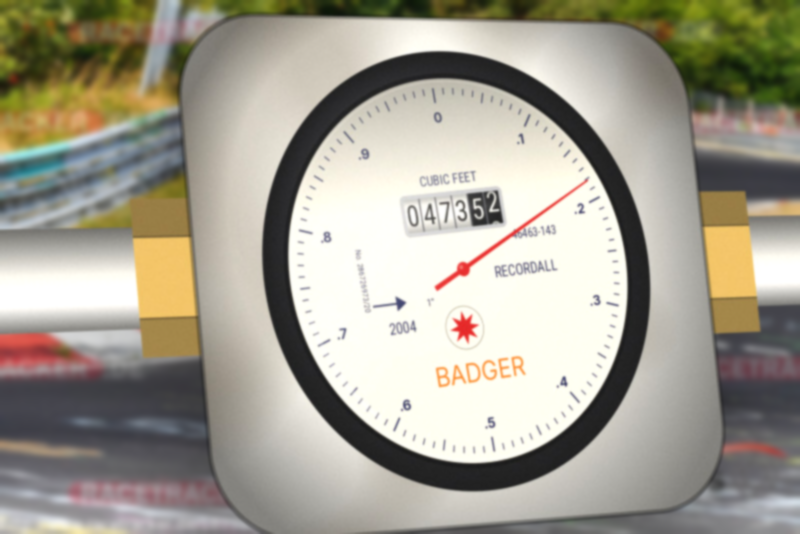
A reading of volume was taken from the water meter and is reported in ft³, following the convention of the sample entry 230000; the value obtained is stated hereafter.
47352.18
